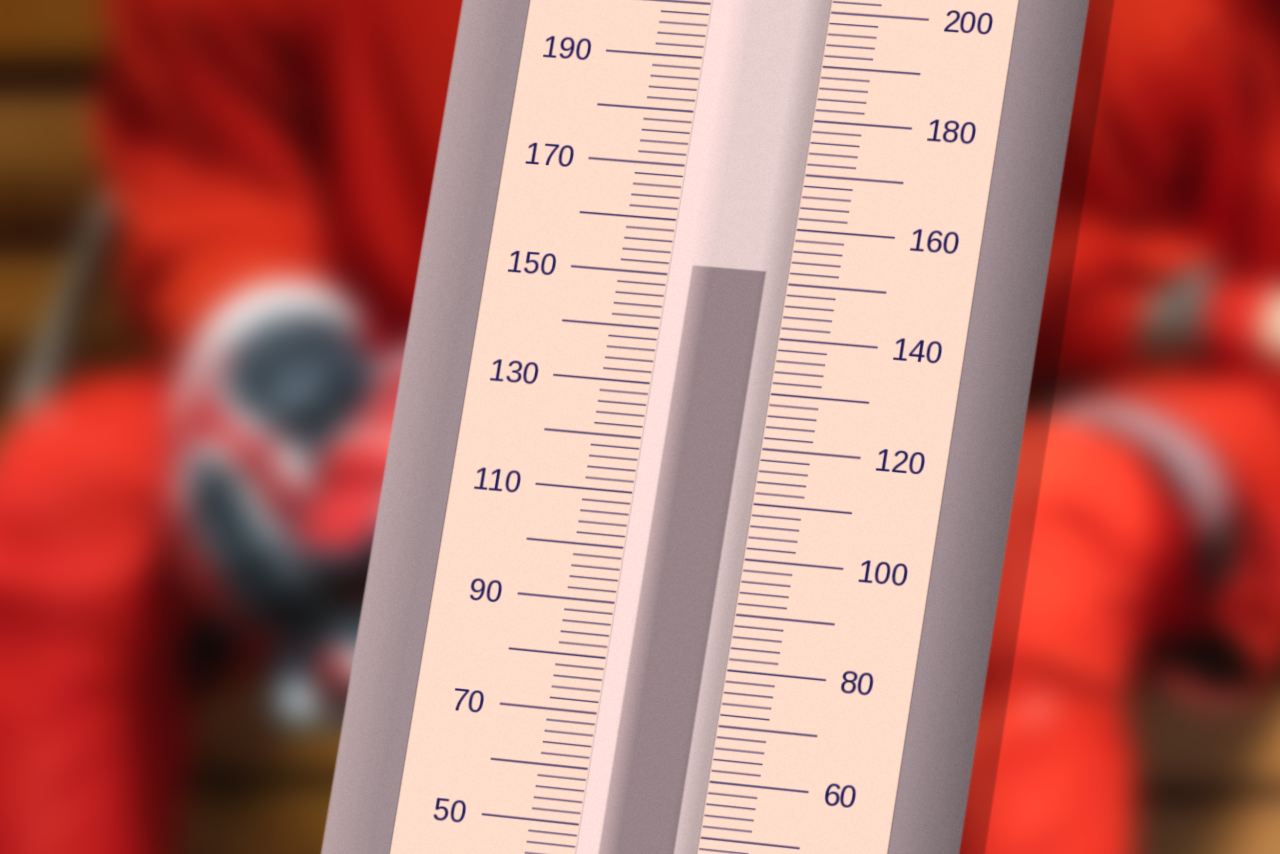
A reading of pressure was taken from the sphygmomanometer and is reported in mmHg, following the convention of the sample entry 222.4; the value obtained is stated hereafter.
152
